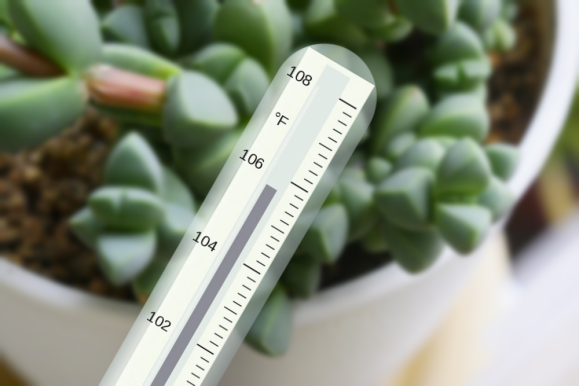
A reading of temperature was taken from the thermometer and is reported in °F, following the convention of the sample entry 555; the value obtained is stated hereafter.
105.7
